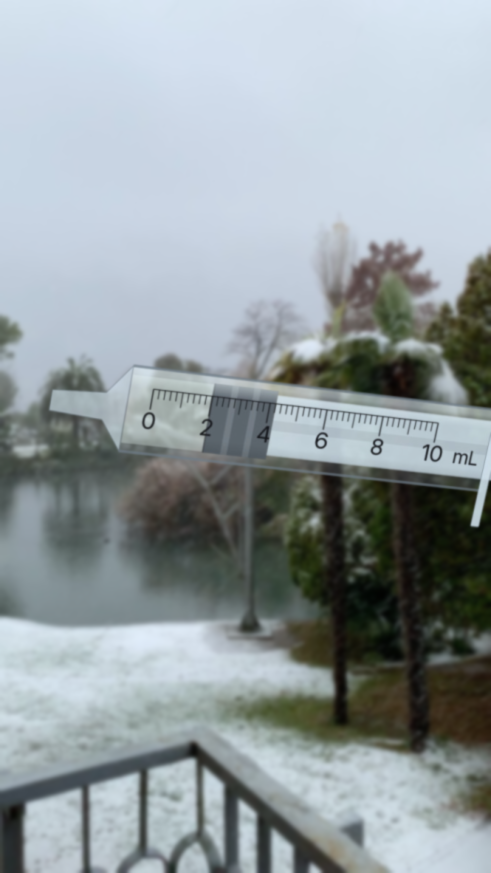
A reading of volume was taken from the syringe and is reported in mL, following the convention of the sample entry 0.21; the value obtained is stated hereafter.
2
